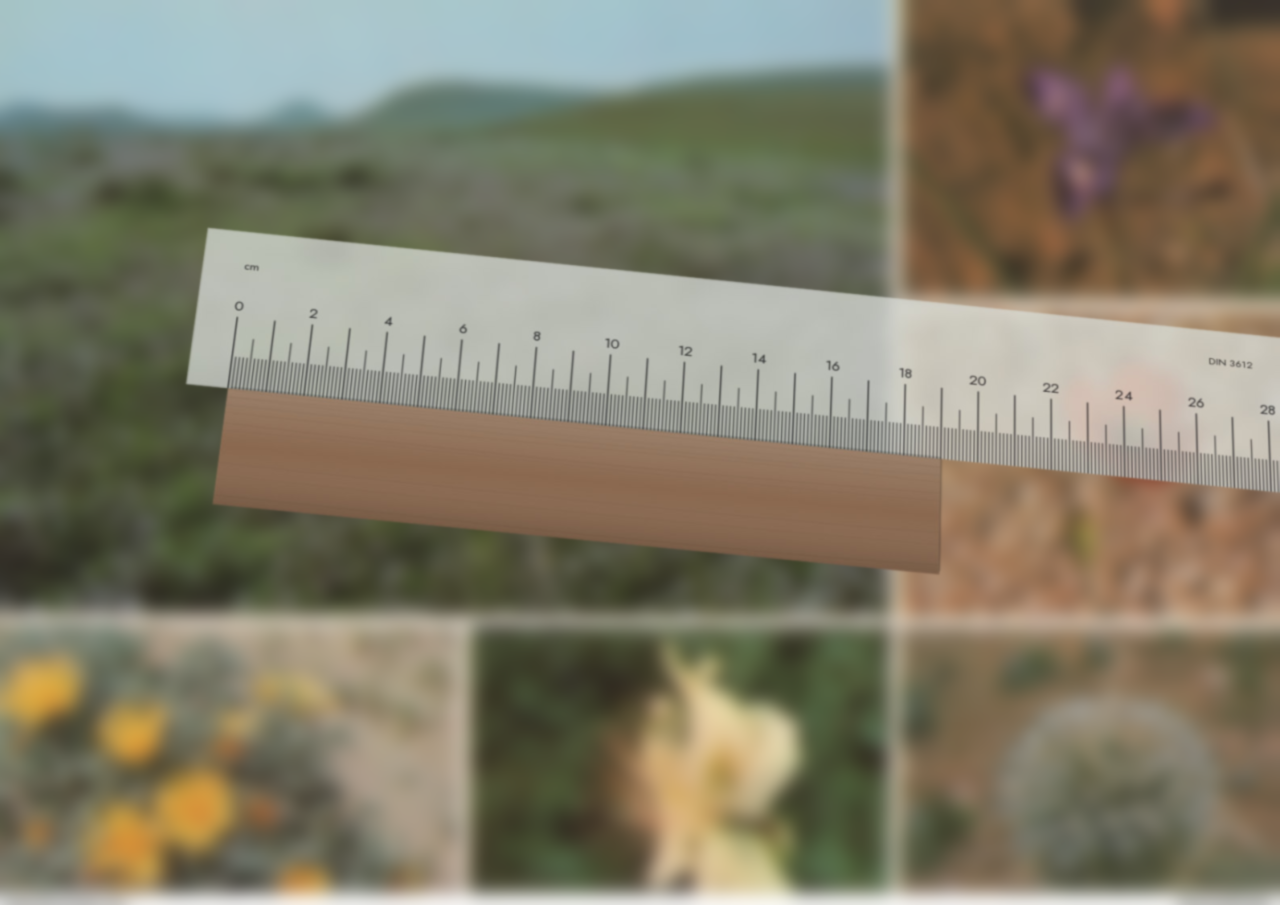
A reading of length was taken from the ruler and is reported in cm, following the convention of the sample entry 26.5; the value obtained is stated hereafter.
19
